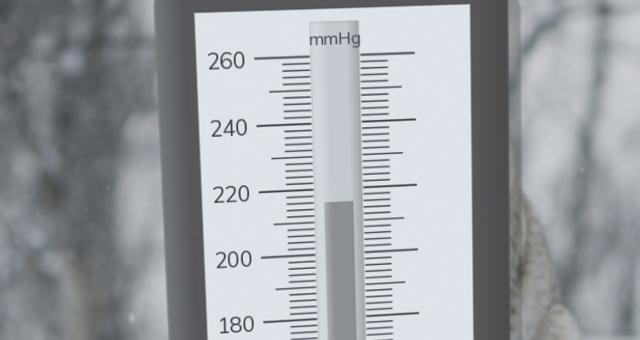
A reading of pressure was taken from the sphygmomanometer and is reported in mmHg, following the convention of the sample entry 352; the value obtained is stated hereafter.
216
